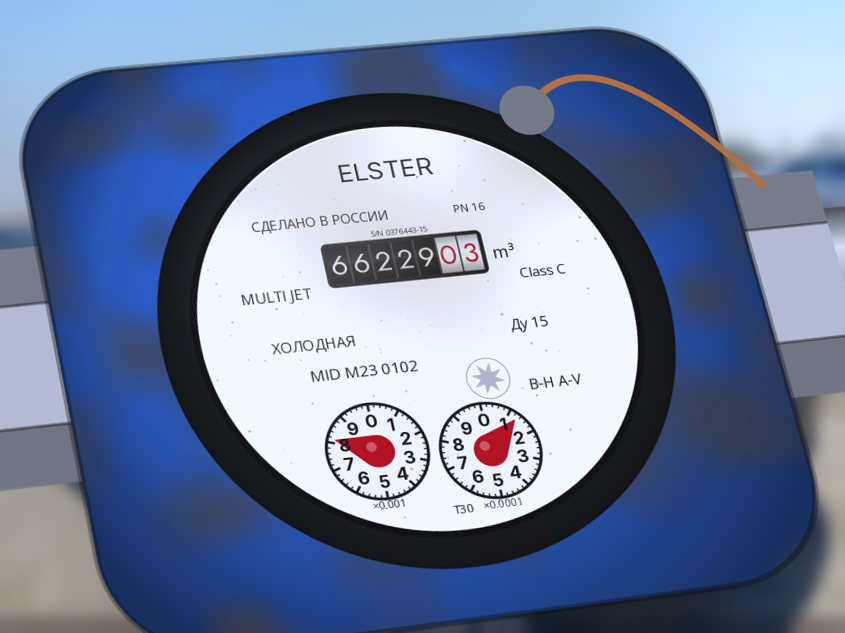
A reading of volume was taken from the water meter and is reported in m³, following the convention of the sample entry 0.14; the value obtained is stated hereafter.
66229.0381
